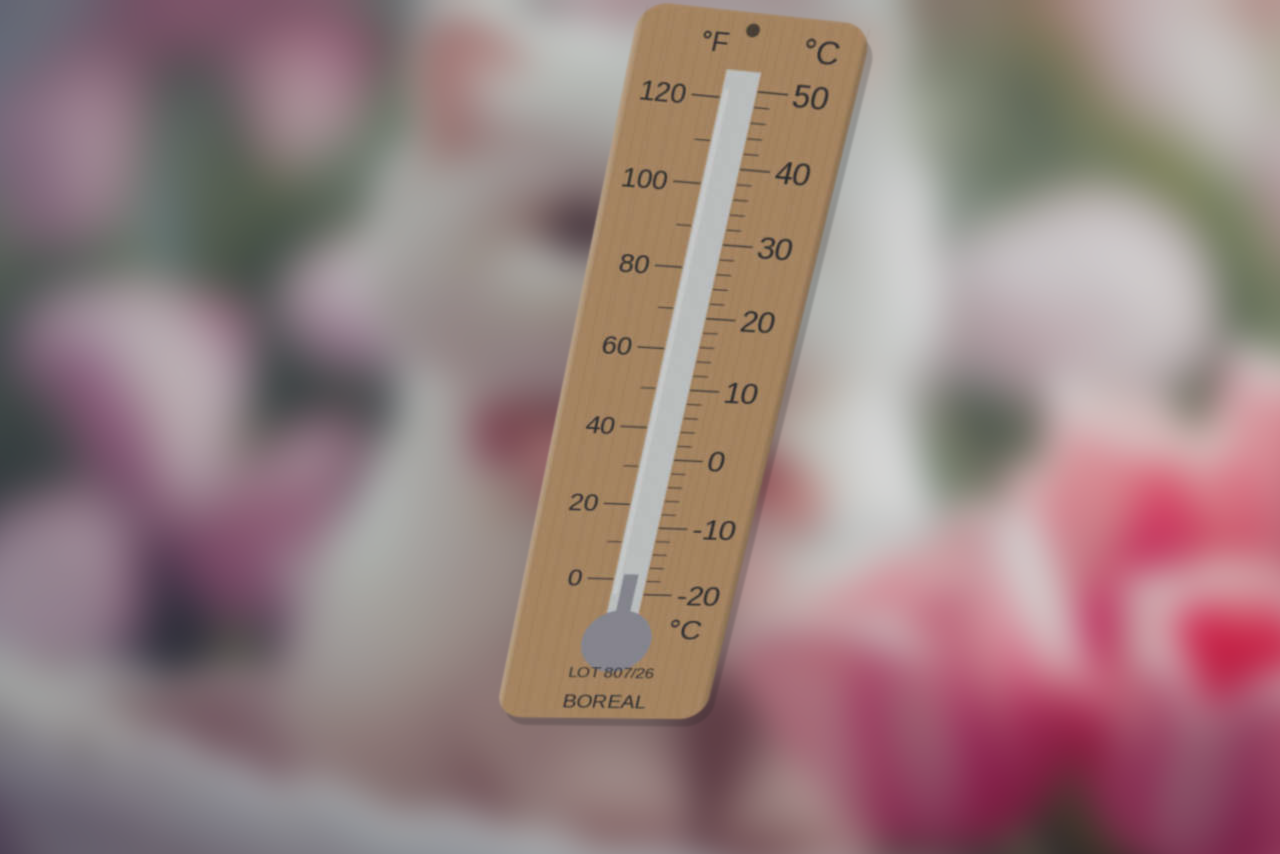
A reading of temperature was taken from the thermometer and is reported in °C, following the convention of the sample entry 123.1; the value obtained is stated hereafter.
-17
